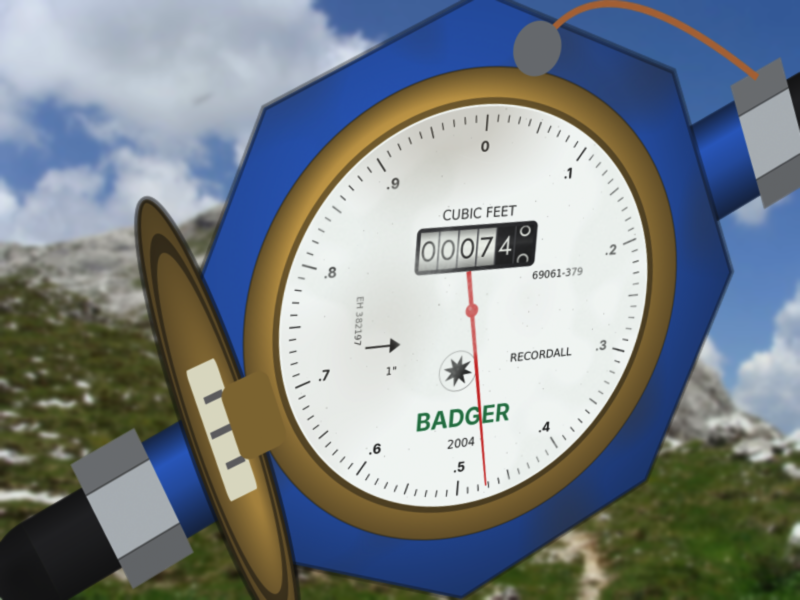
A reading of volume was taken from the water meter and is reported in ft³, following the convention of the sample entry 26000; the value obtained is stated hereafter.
748.47
